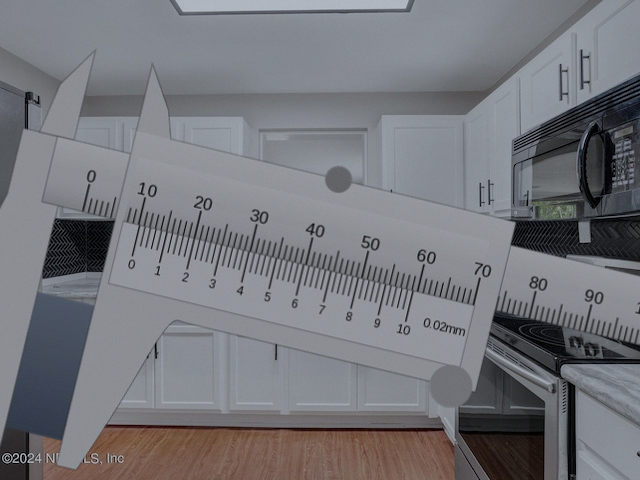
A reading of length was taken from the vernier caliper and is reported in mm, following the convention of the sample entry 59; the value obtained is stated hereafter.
10.2
